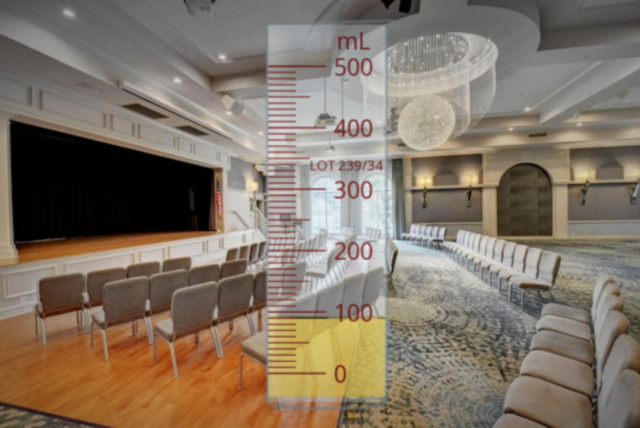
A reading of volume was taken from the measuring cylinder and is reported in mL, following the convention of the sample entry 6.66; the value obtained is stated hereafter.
90
